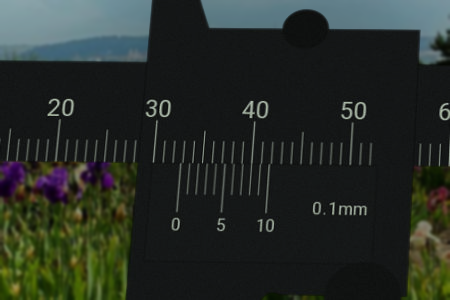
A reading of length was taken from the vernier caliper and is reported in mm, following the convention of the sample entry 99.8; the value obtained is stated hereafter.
32.8
